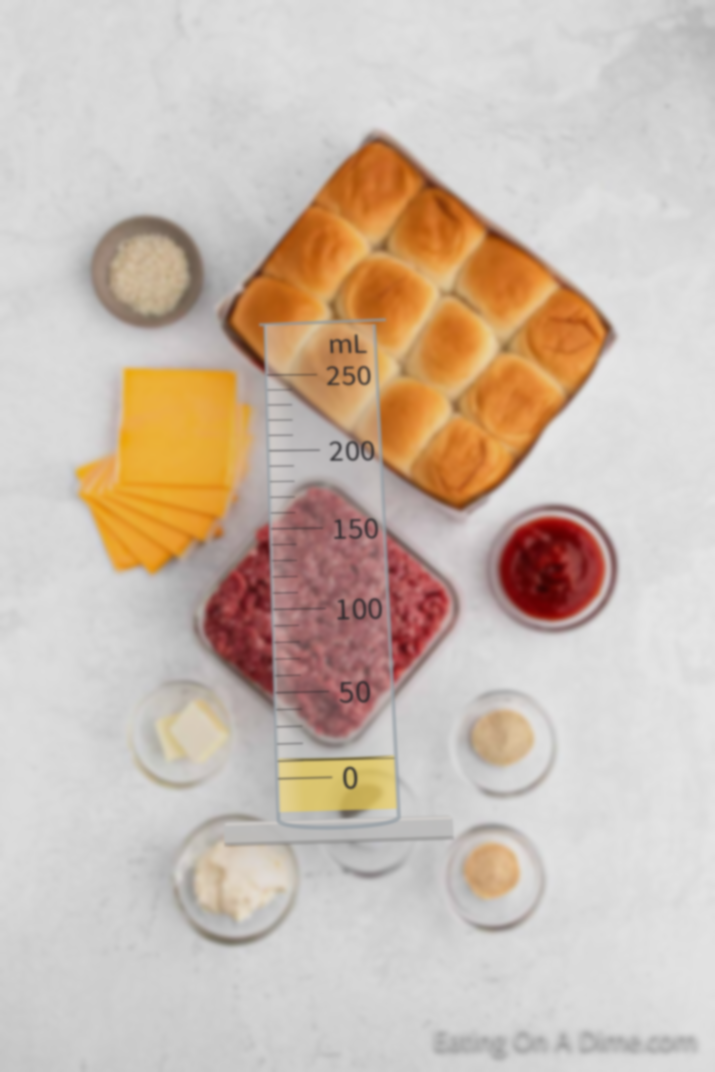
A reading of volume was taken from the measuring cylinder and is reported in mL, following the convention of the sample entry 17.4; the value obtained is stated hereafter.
10
